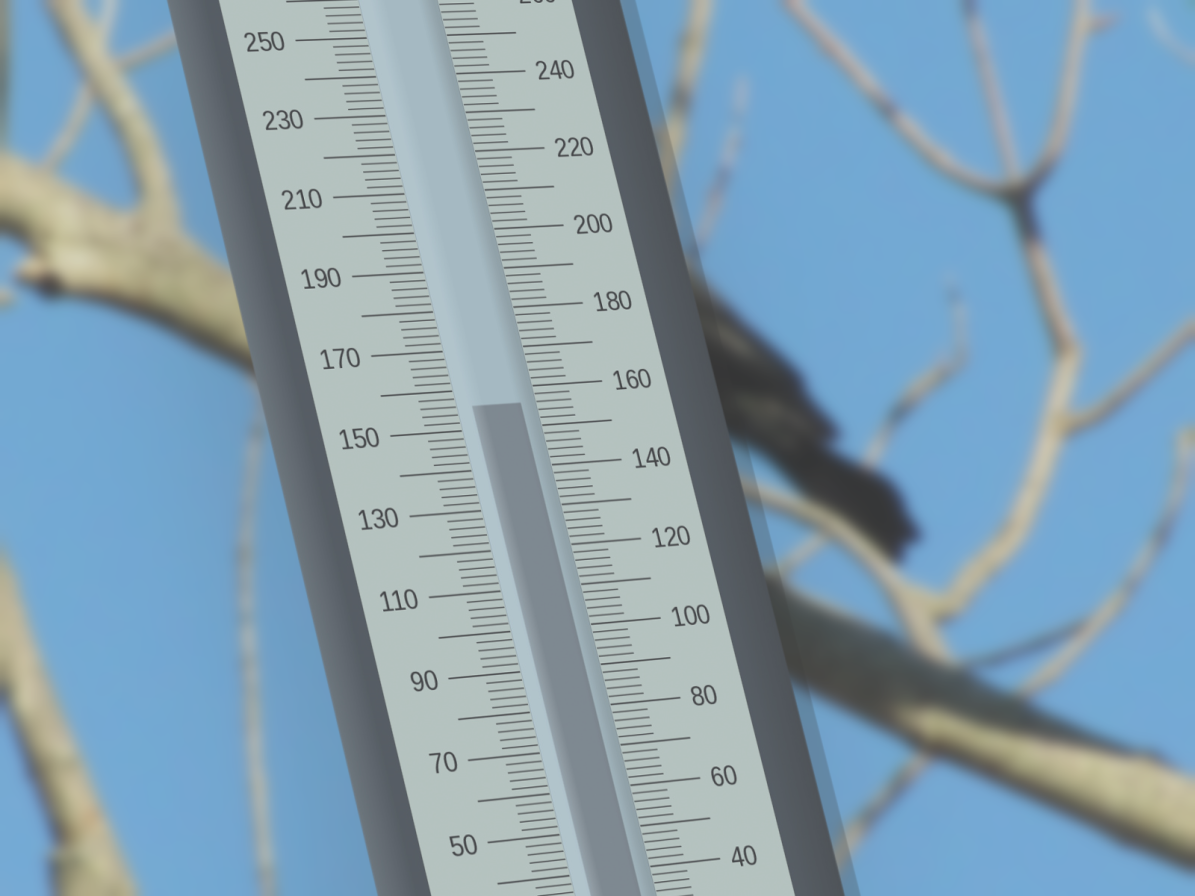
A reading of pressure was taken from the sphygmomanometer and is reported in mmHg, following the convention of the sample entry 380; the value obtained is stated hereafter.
156
